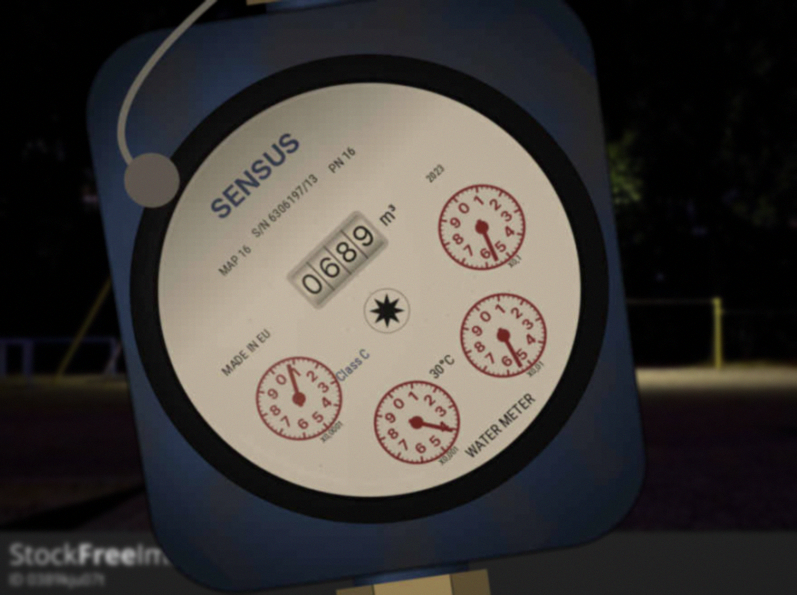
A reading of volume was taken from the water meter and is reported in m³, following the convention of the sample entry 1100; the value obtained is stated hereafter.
689.5540
